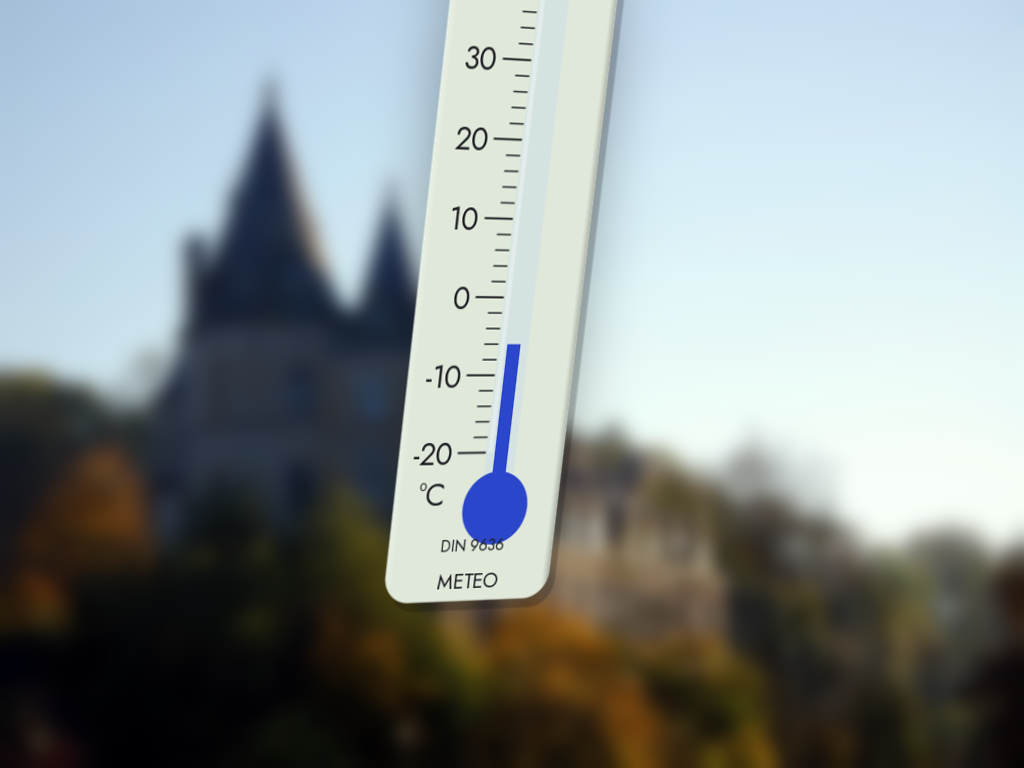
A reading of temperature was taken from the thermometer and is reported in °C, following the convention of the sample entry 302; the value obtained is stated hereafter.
-6
